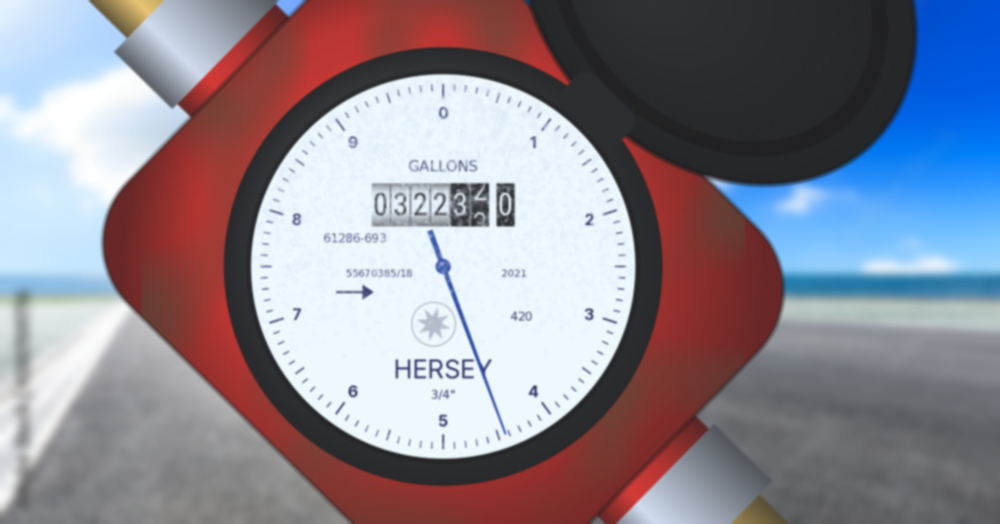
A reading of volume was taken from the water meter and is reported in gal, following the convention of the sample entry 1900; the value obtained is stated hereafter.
322324.4
